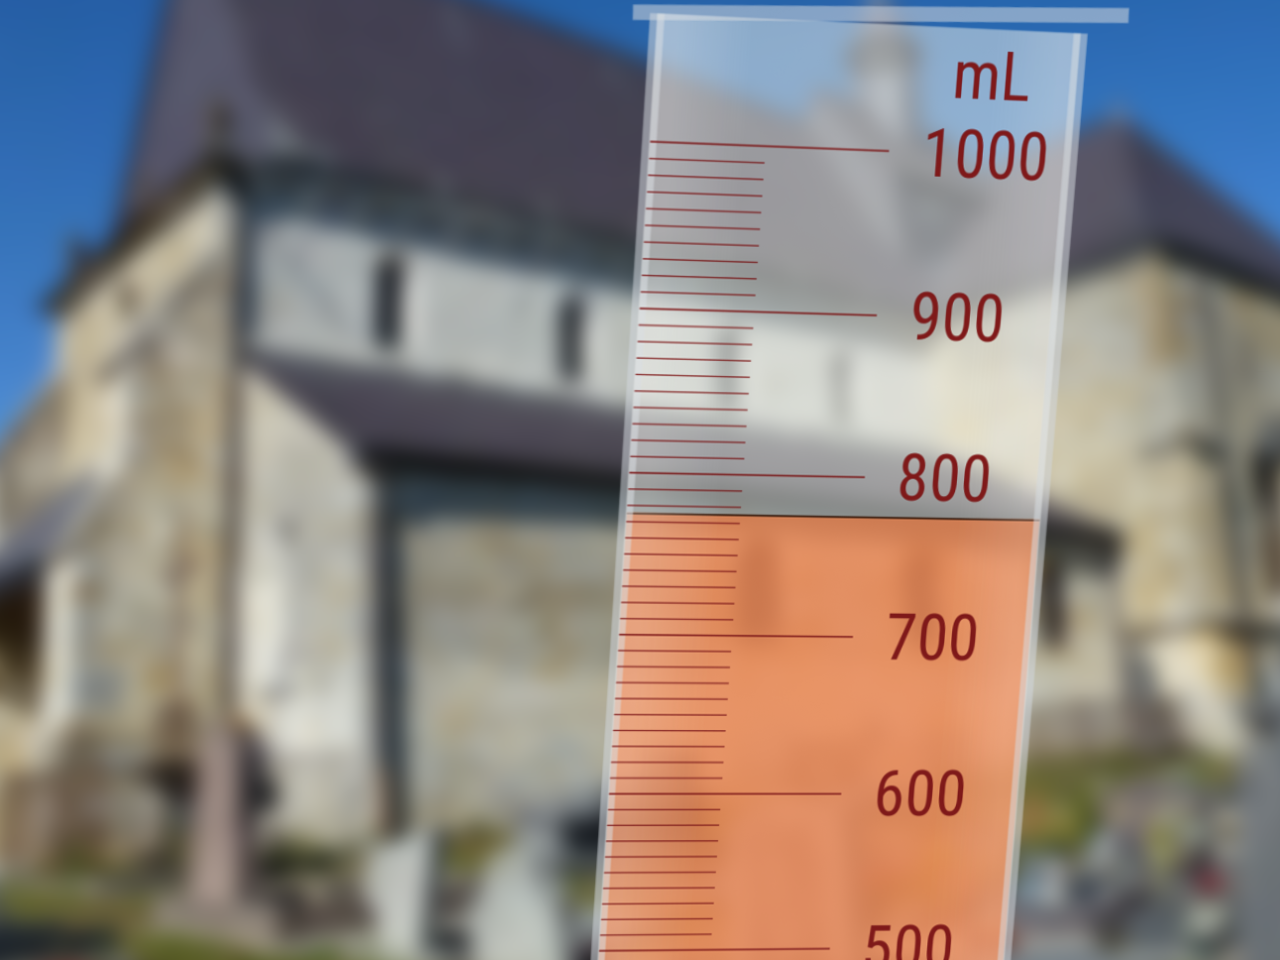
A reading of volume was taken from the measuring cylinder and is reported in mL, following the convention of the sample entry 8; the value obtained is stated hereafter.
775
